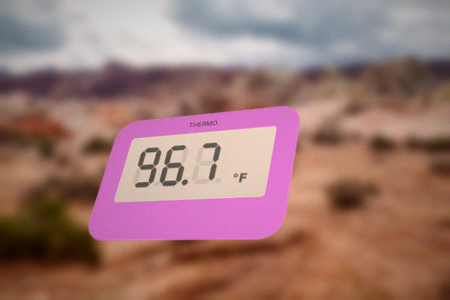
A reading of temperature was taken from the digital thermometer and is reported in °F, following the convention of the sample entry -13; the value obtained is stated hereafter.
96.7
